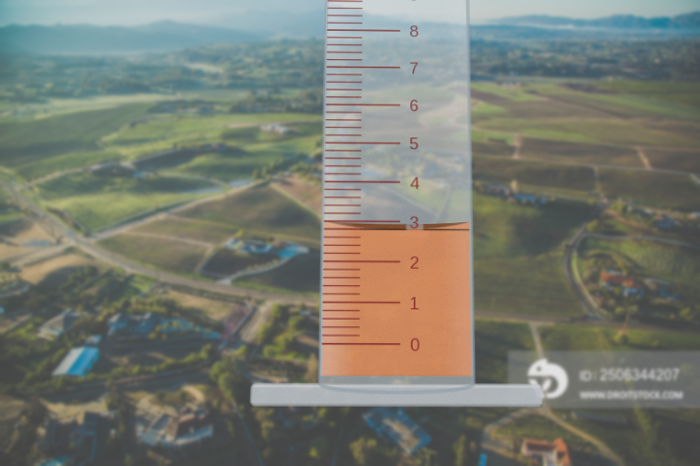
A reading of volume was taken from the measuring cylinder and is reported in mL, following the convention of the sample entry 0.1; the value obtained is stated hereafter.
2.8
